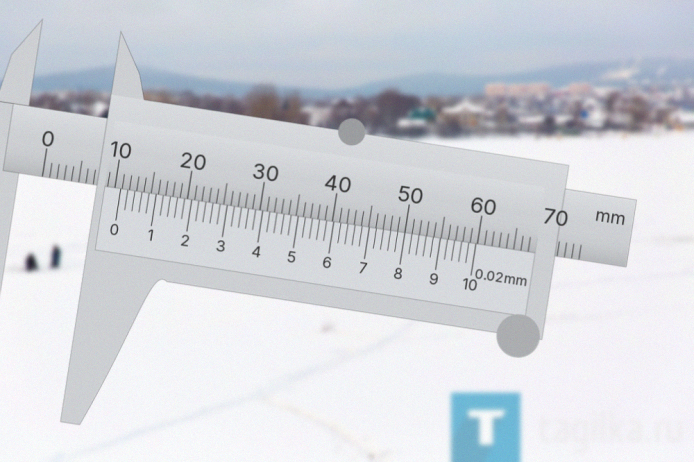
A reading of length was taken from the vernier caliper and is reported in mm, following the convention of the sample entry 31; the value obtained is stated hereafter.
10.8
